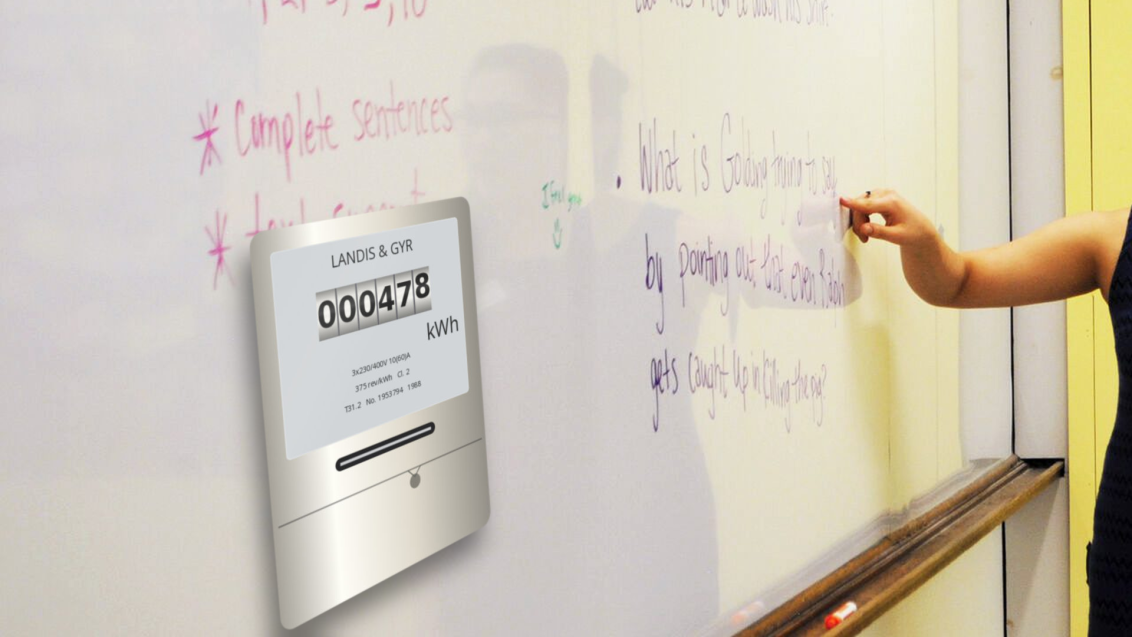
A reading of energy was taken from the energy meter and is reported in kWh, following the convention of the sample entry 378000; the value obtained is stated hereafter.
478
